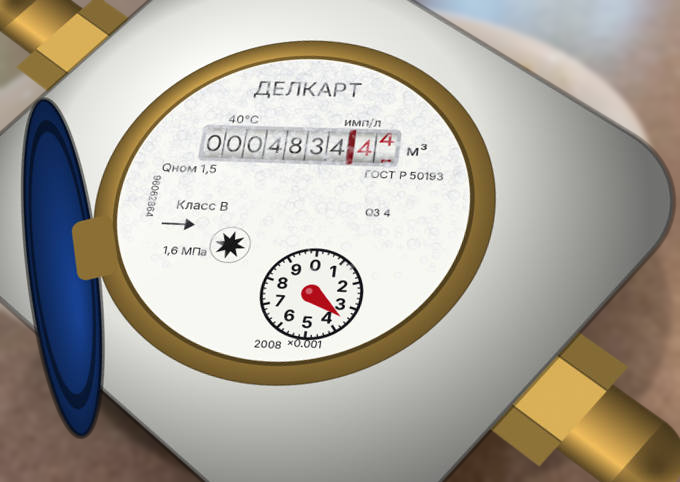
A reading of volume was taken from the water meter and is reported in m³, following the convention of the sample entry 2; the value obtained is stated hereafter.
4834.443
